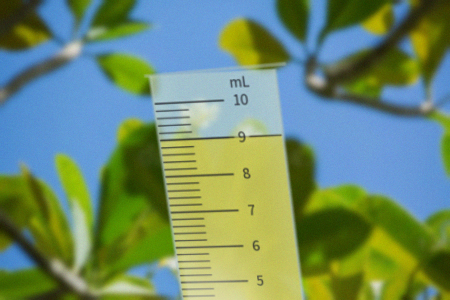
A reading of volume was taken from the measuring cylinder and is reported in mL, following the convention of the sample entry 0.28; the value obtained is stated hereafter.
9
